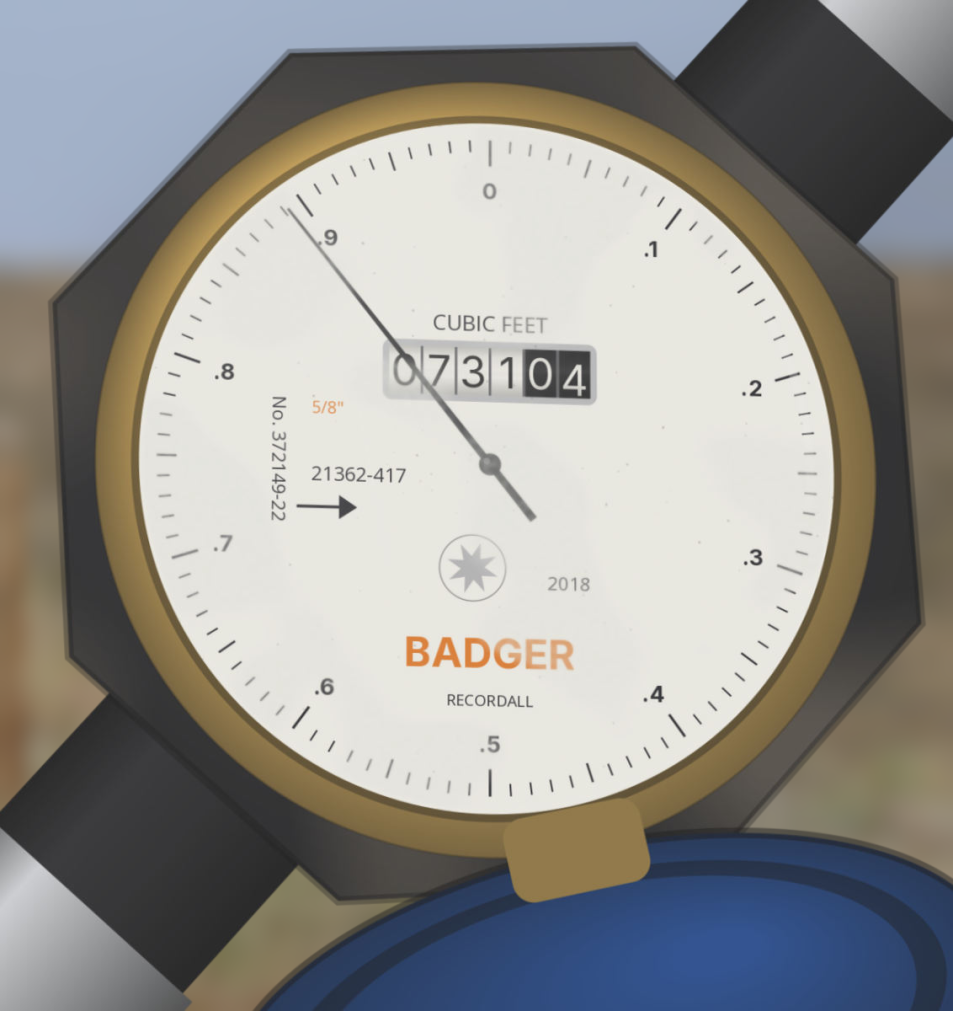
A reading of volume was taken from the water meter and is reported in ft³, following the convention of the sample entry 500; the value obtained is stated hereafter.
73103.89
